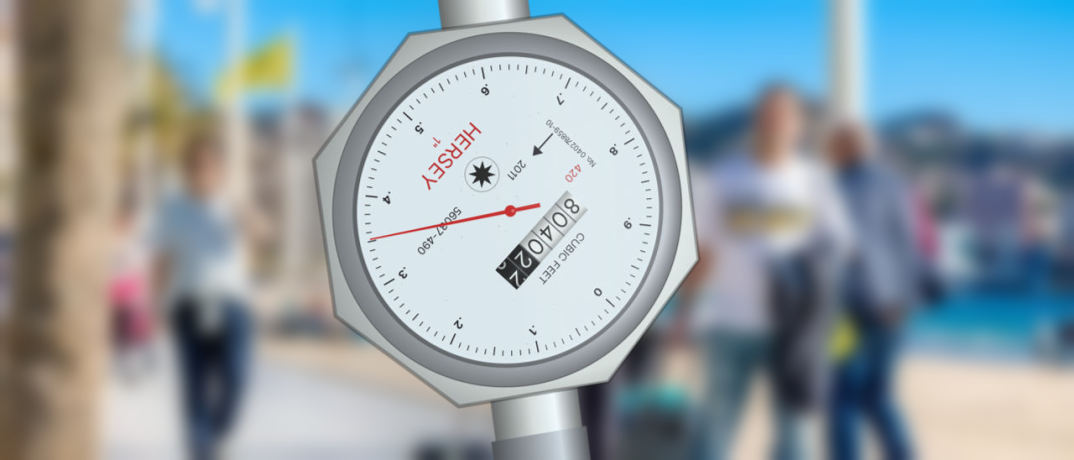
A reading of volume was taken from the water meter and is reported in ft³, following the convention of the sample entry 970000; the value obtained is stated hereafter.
804022.35
